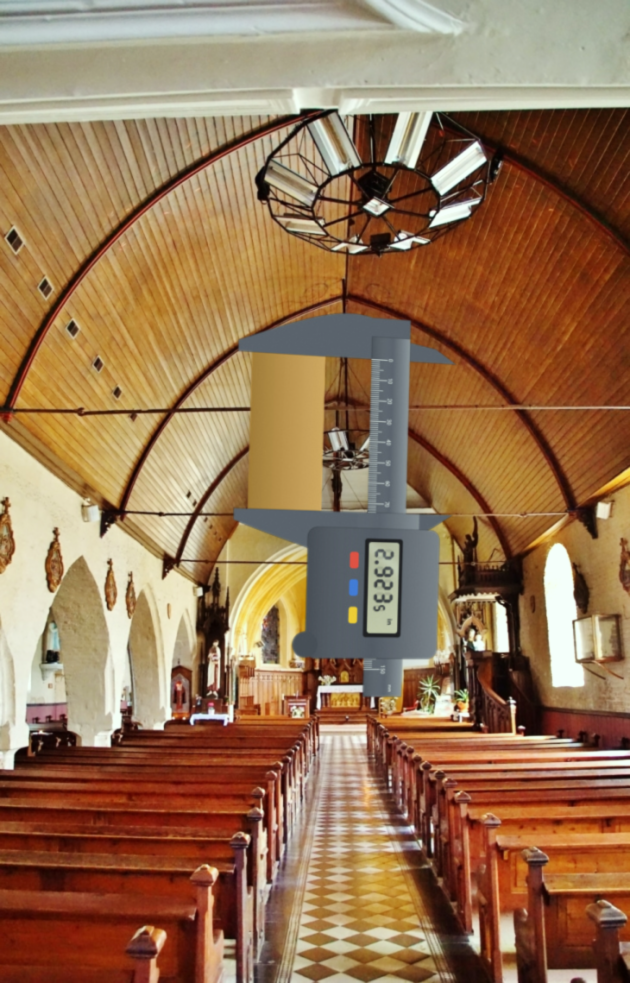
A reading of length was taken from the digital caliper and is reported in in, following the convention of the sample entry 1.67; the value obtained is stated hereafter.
2.9235
